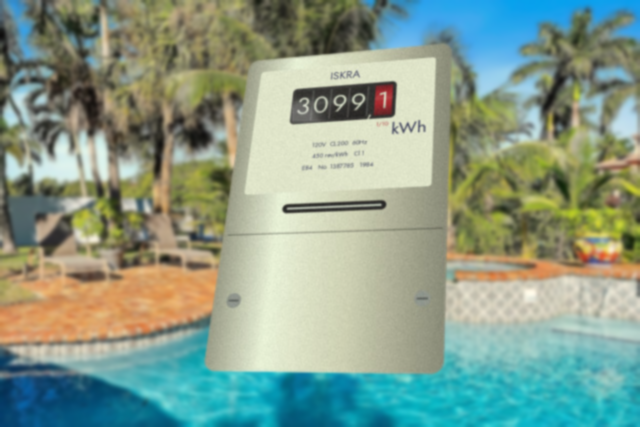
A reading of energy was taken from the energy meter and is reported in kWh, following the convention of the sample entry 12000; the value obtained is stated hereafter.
3099.1
